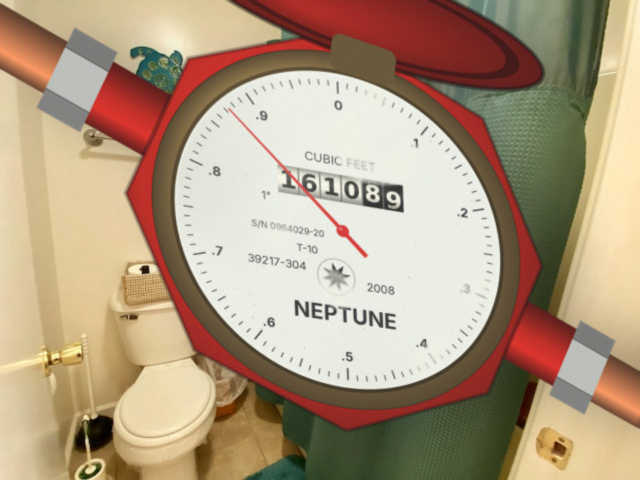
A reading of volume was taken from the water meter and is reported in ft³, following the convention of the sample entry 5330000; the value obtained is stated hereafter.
161088.87
